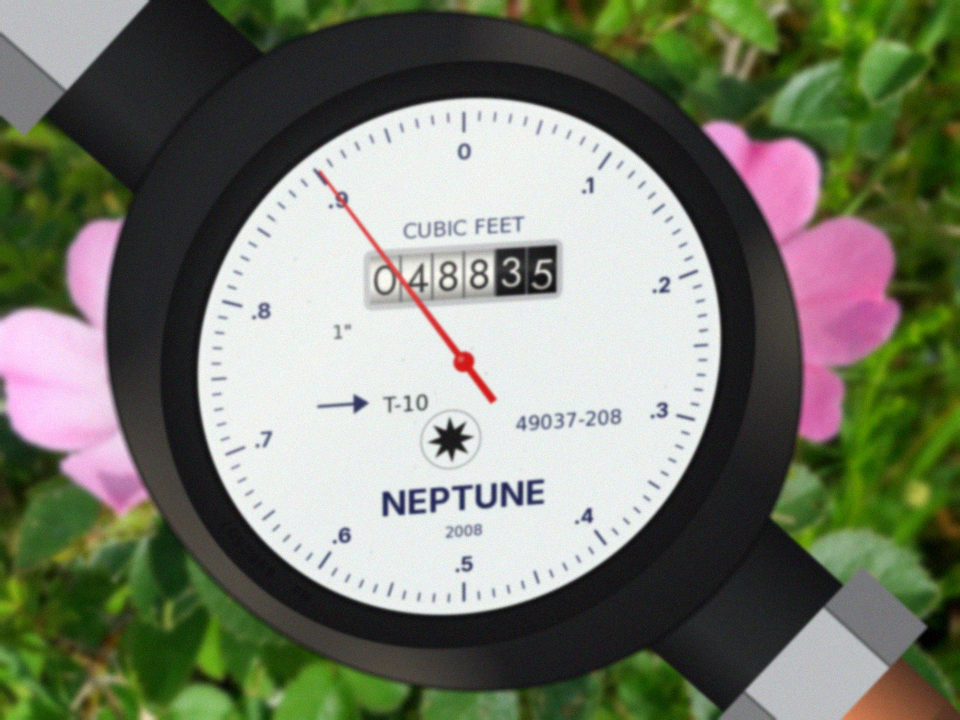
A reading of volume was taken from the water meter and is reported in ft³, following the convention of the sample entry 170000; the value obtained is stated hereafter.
48834.90
